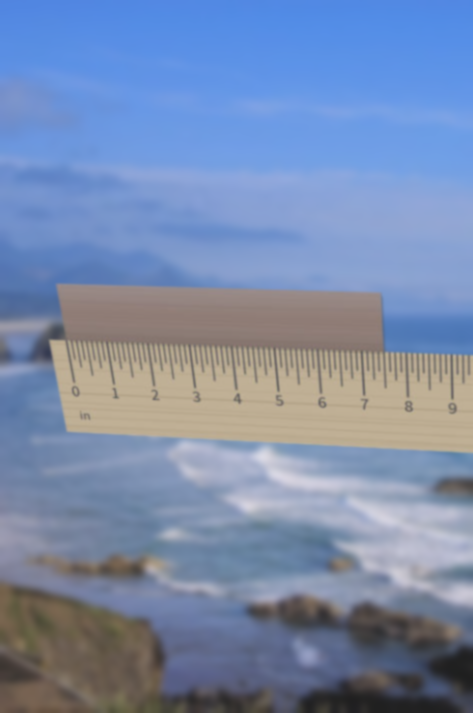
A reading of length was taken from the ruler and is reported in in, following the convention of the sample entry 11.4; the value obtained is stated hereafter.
7.5
